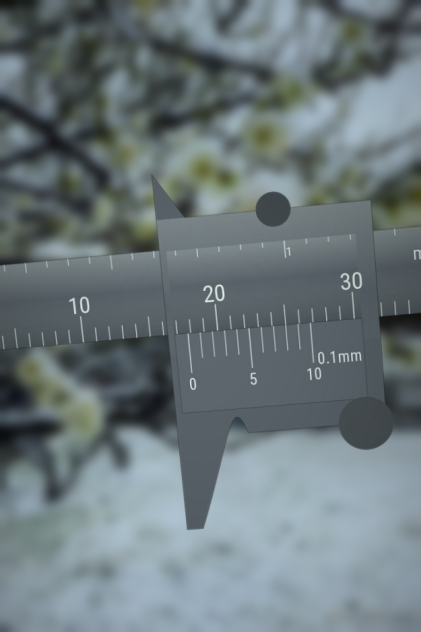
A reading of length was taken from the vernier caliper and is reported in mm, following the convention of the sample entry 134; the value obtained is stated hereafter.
17.8
